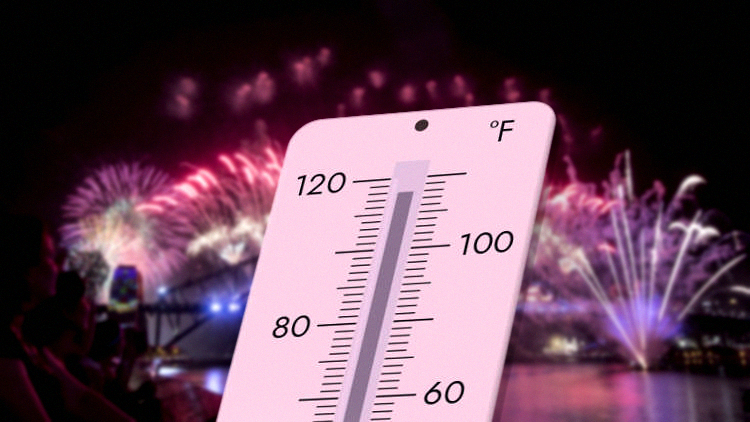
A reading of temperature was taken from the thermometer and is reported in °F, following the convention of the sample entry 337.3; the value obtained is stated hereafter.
116
